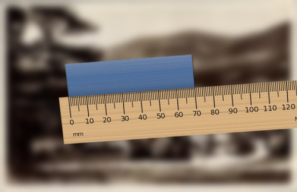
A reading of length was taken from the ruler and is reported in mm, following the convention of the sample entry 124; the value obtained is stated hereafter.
70
